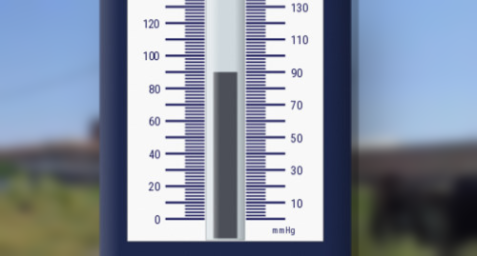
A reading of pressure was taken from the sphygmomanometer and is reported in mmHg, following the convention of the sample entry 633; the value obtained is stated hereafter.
90
